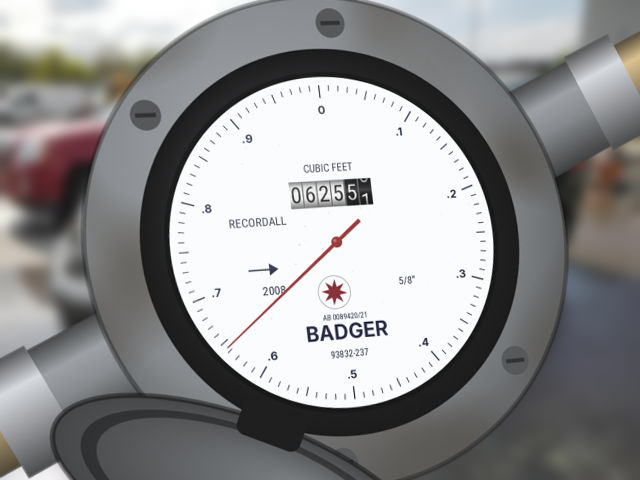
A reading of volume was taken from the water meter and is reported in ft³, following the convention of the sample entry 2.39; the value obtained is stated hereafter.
62550.64
